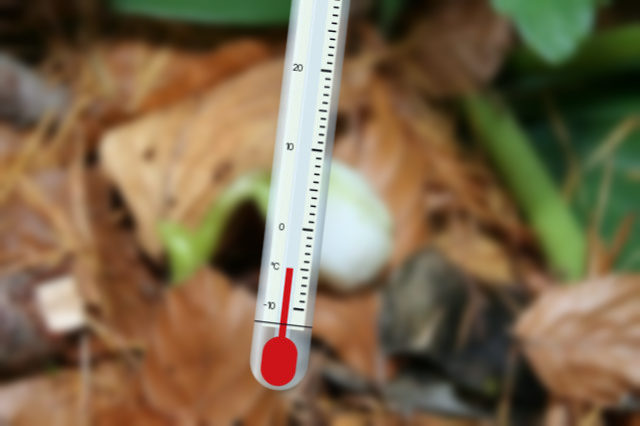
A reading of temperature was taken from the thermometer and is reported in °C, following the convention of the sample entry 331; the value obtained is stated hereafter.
-5
